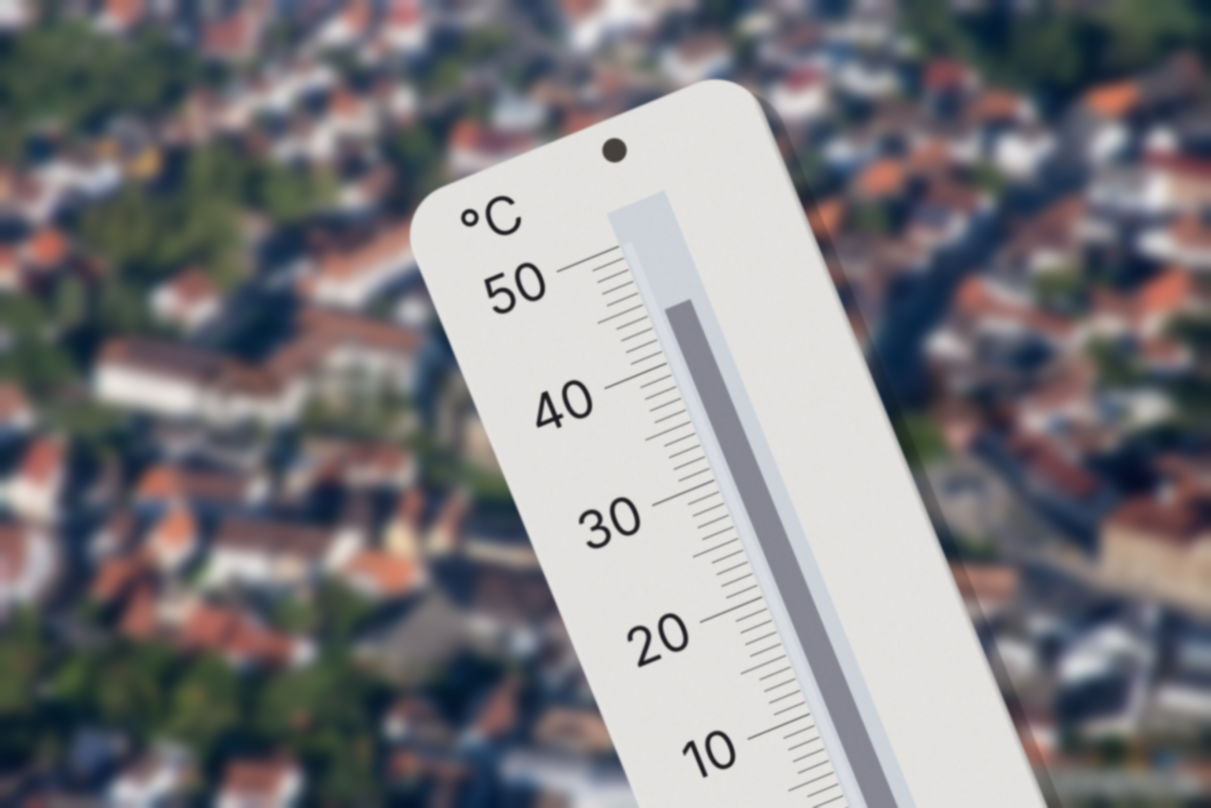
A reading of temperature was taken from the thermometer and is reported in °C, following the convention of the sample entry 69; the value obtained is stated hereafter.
44
